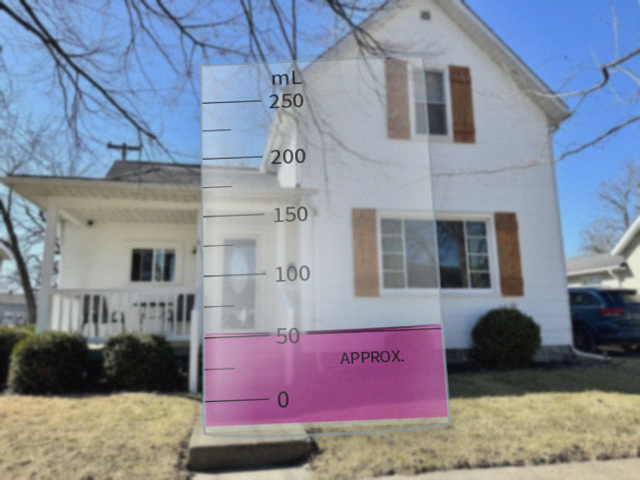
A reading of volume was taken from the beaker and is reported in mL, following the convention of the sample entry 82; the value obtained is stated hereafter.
50
